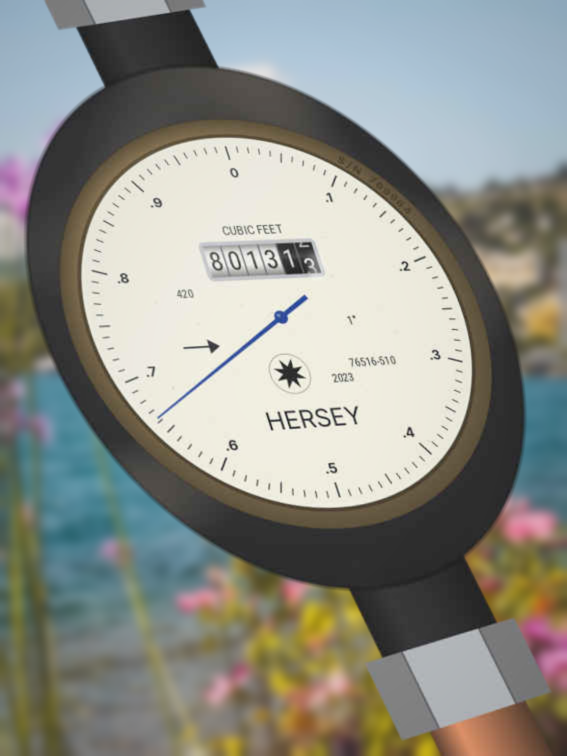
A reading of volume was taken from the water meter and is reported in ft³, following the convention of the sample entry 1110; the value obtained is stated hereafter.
801312.66
